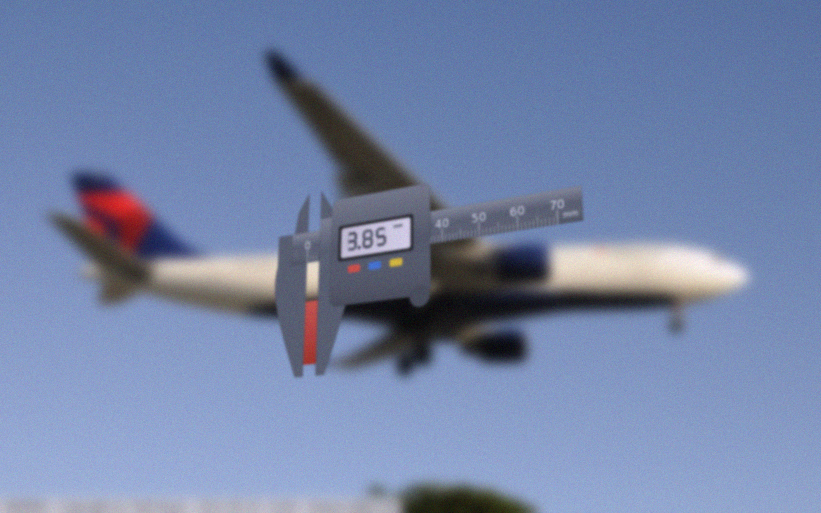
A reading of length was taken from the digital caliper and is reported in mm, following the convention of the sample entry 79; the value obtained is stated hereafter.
3.85
